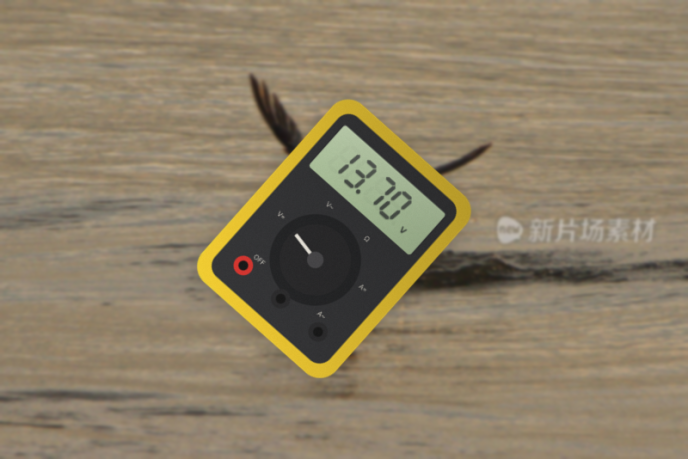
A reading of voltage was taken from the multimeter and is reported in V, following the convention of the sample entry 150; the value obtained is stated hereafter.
13.70
